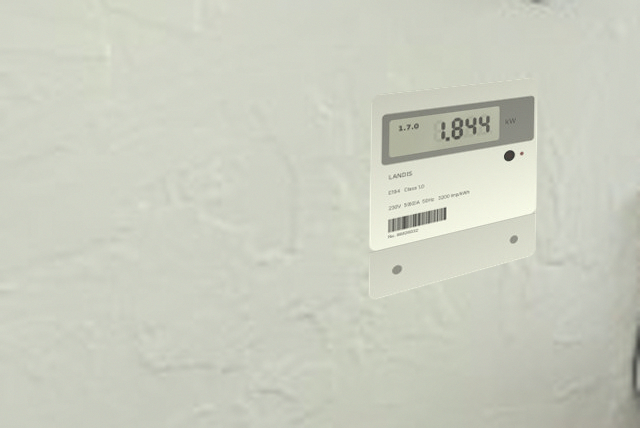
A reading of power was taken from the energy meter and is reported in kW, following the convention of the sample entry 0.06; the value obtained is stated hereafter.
1.844
